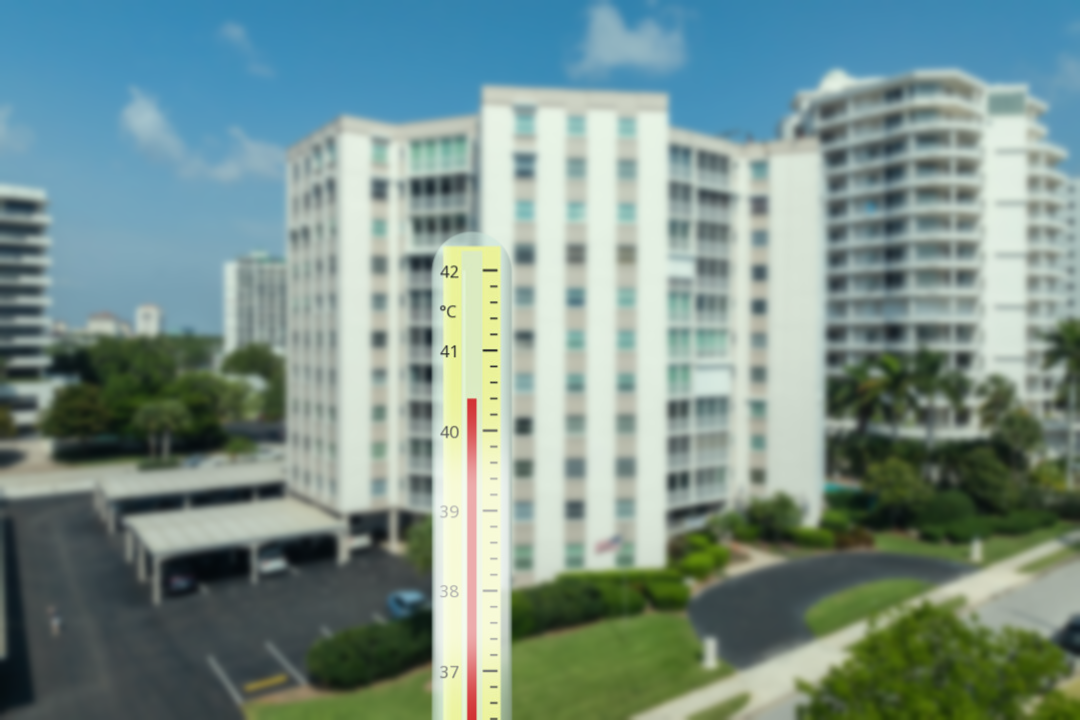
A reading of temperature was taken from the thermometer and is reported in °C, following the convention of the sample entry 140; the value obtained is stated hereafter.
40.4
